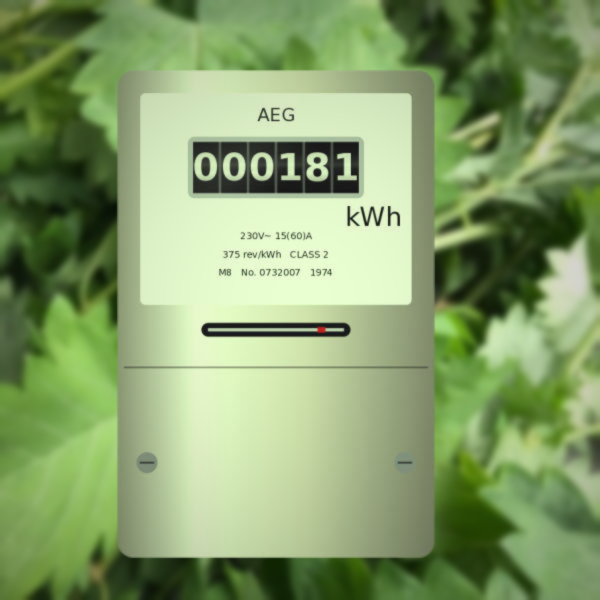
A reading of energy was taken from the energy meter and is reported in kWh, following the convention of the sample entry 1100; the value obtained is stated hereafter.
181
